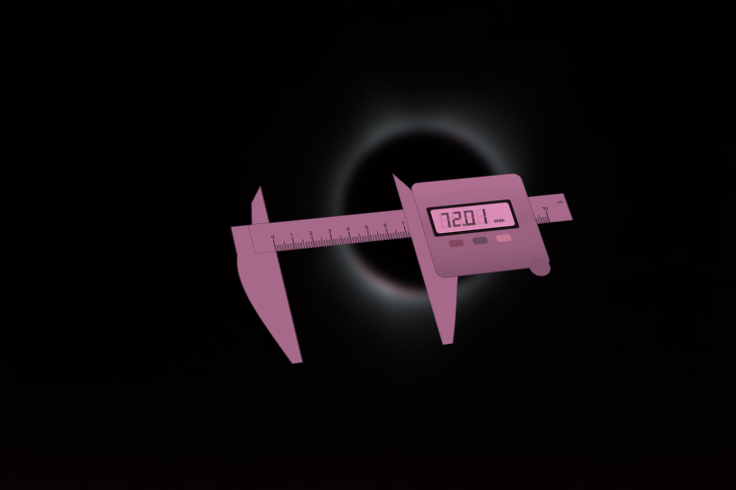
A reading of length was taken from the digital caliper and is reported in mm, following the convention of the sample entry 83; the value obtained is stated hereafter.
72.01
